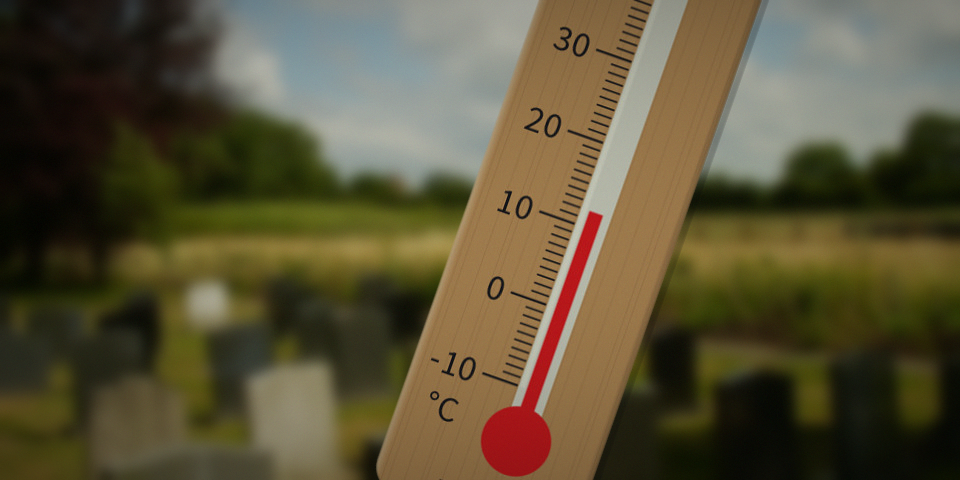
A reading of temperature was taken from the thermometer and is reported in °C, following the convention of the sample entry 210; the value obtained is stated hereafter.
12
